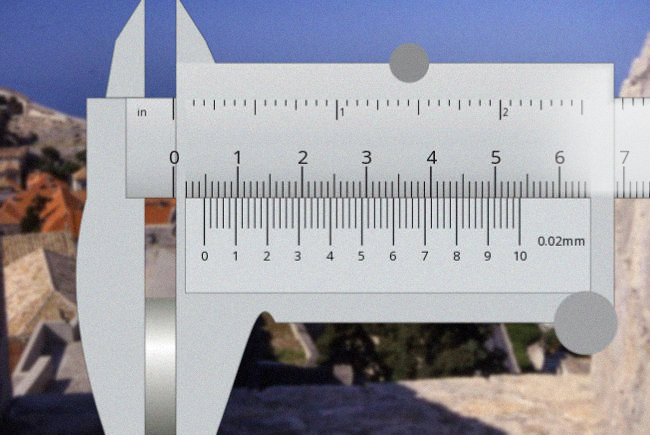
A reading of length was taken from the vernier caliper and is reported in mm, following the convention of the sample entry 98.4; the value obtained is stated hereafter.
4.8
